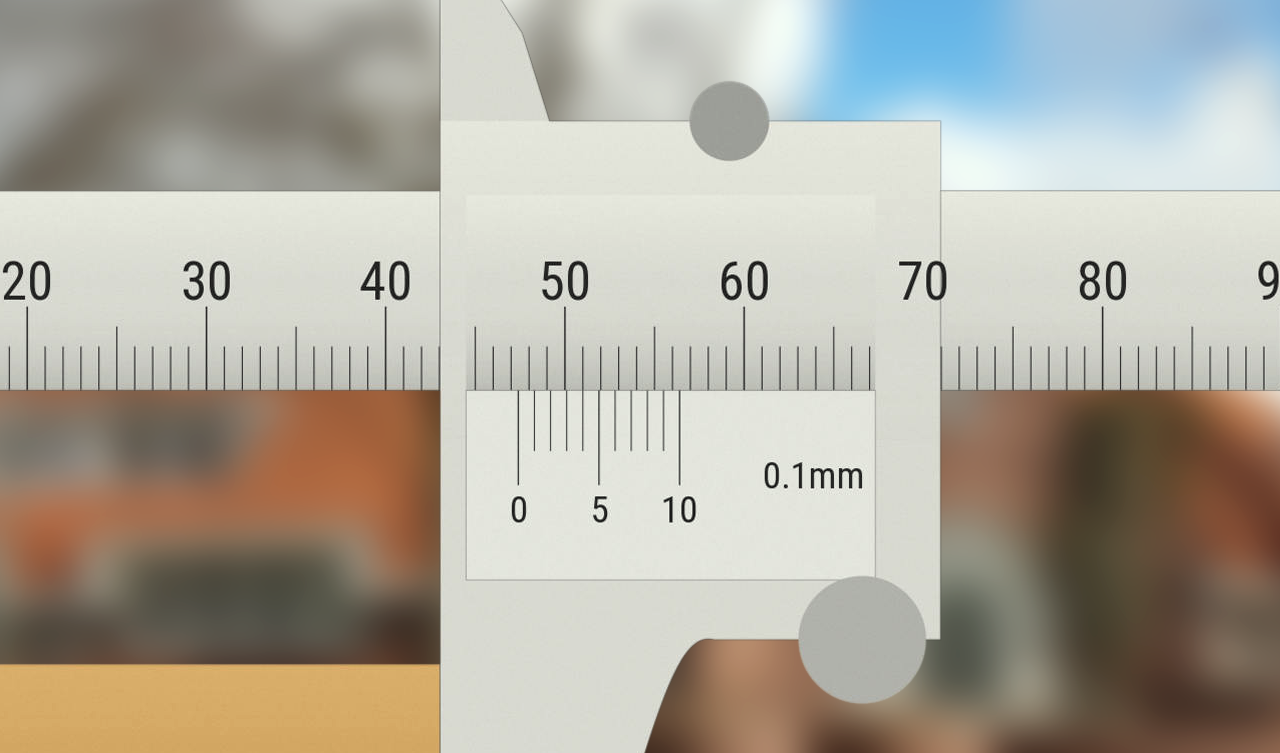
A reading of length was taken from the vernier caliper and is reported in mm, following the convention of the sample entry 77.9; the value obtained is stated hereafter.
47.4
